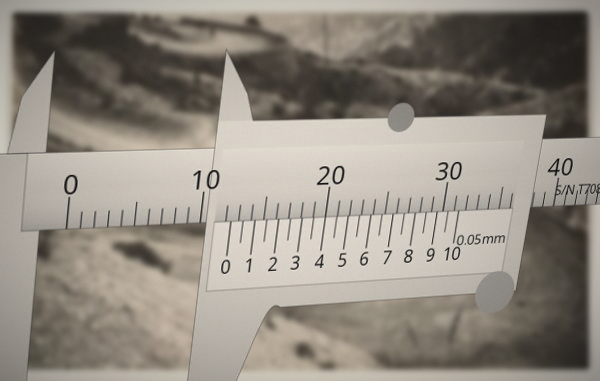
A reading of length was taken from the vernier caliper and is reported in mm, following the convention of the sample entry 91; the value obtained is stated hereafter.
12.4
